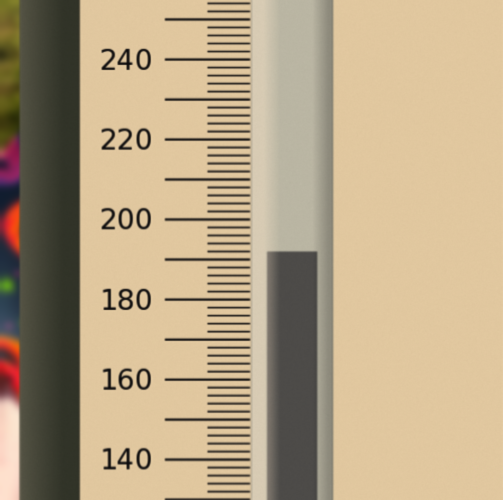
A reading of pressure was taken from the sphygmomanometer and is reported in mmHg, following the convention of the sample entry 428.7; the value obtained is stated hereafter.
192
